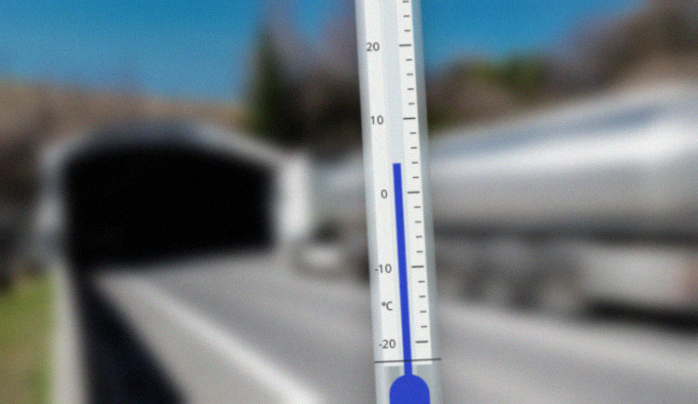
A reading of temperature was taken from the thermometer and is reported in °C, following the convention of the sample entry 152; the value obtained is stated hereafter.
4
